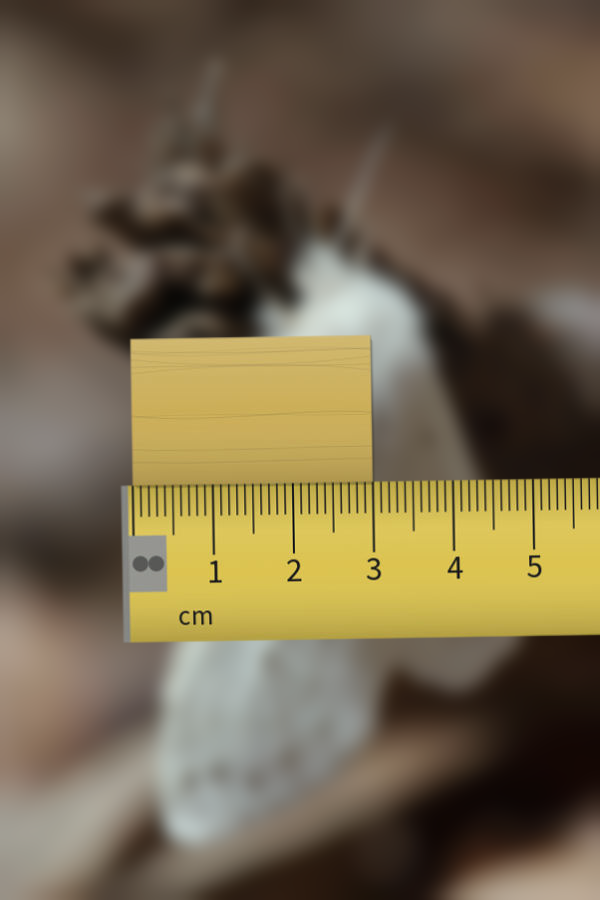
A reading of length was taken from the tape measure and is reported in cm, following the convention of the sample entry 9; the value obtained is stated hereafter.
3
